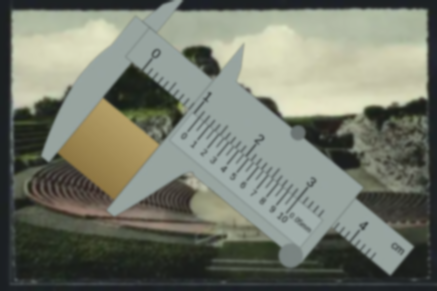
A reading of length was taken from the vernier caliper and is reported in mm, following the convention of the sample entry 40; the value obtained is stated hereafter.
11.0
